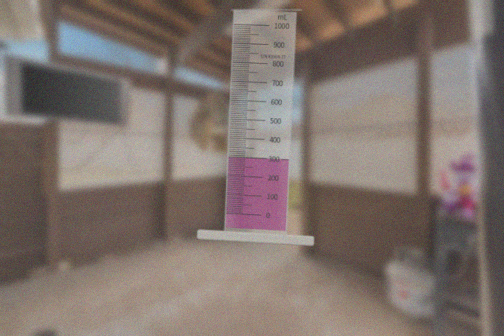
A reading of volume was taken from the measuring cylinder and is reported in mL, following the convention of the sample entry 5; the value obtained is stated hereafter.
300
